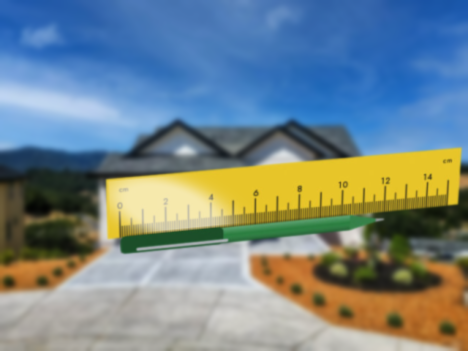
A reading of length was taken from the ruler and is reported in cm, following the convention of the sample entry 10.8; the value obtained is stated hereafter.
12
